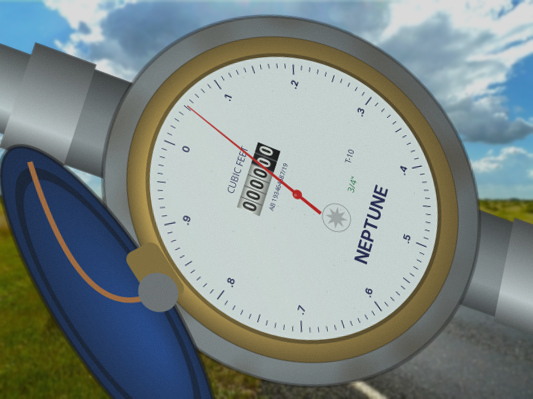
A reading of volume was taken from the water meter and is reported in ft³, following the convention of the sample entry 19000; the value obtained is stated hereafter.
0.05
